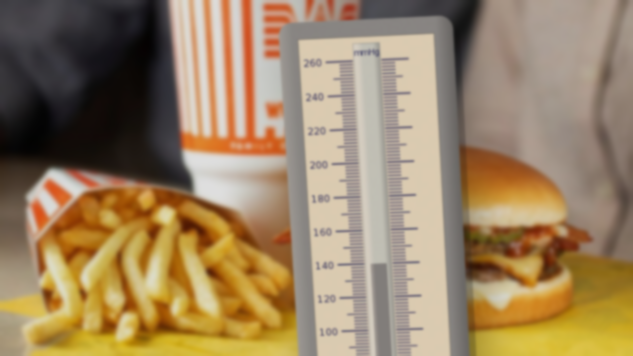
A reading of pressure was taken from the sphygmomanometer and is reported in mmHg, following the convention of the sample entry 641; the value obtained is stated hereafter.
140
